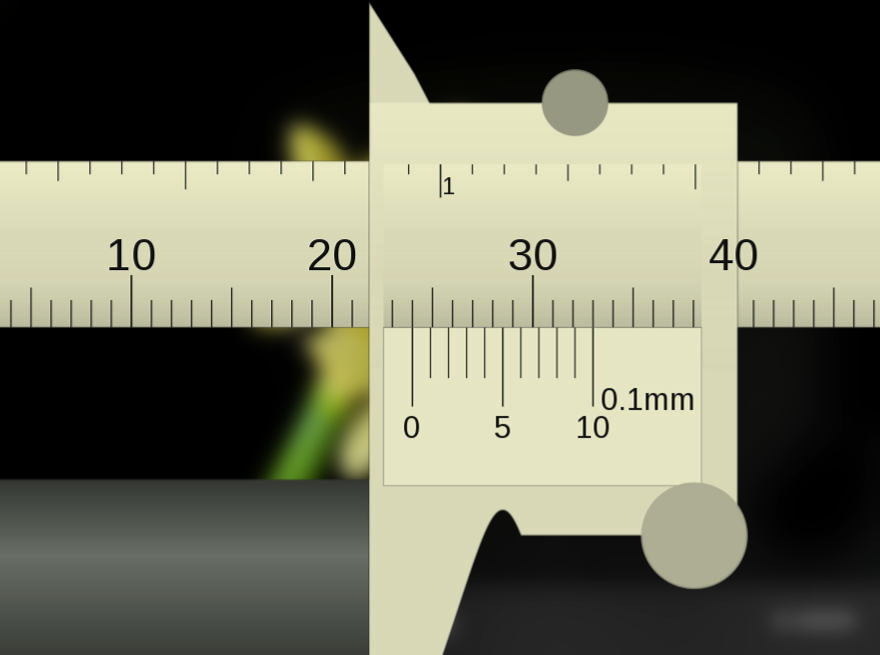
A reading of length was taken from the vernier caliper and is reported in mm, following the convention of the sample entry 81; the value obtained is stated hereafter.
24.0
